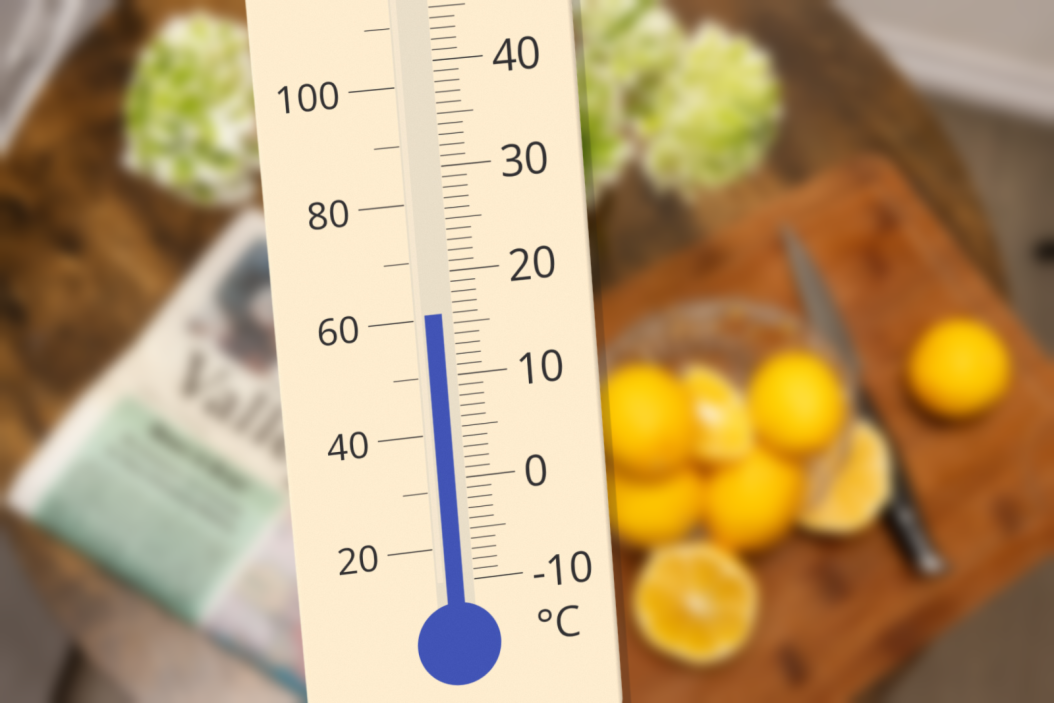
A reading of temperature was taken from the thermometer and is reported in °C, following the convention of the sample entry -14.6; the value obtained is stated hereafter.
16
